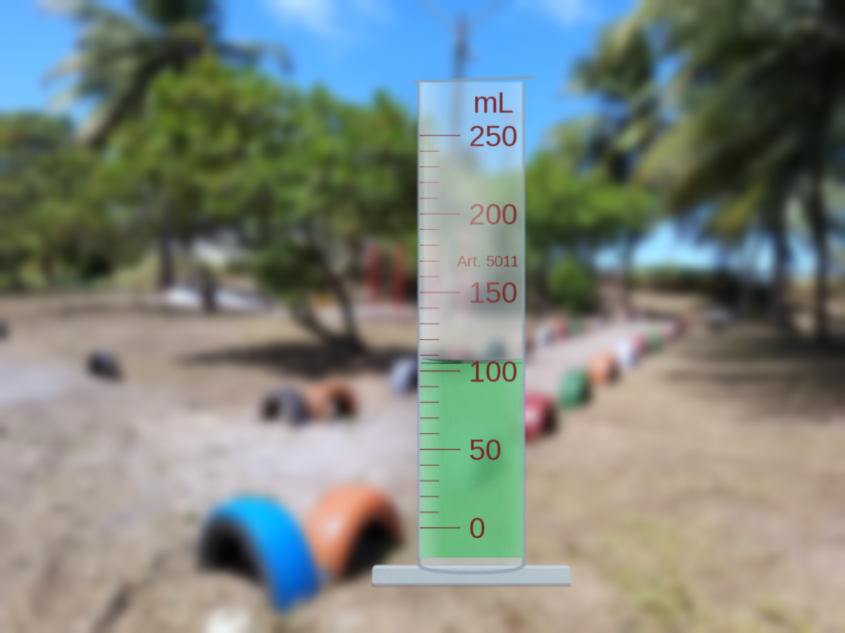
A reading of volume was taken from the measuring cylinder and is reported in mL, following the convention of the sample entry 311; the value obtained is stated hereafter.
105
